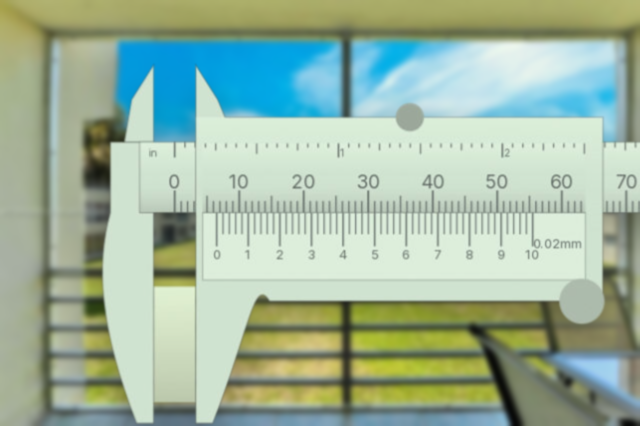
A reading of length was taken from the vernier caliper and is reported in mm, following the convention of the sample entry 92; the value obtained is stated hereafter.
6.5
